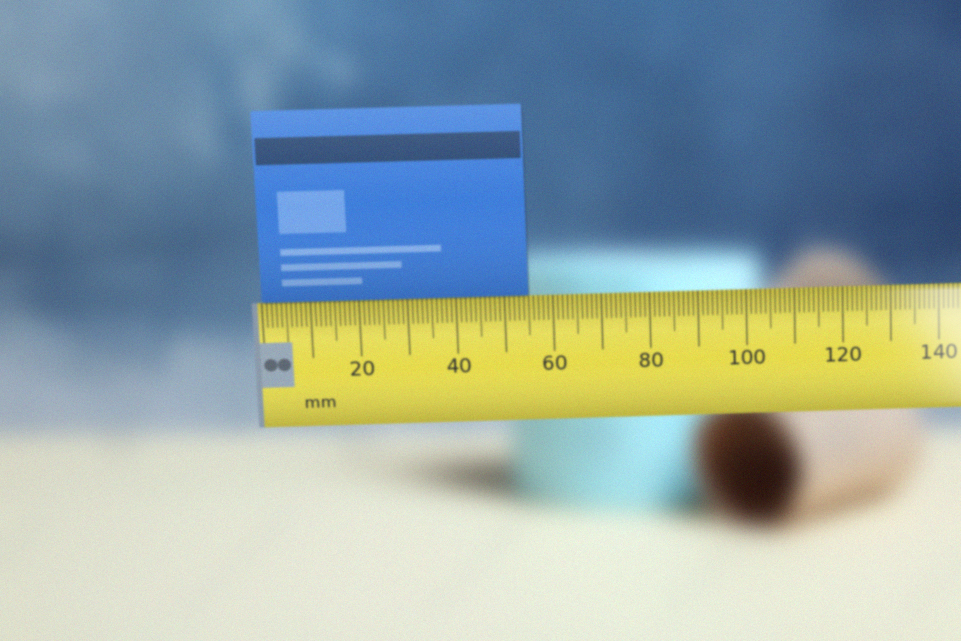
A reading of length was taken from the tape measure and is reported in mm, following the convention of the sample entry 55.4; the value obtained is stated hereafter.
55
